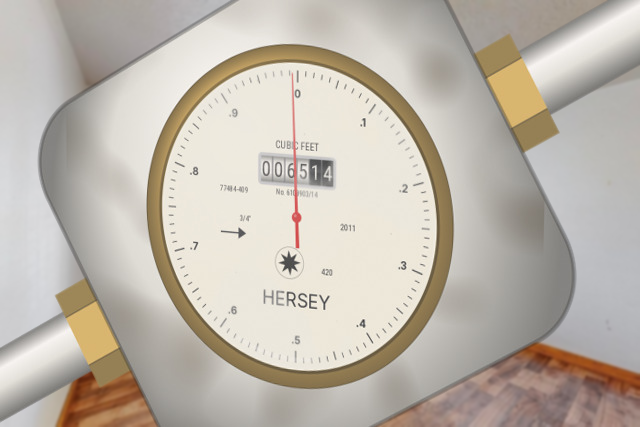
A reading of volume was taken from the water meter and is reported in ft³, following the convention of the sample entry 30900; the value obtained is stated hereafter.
6513.99
